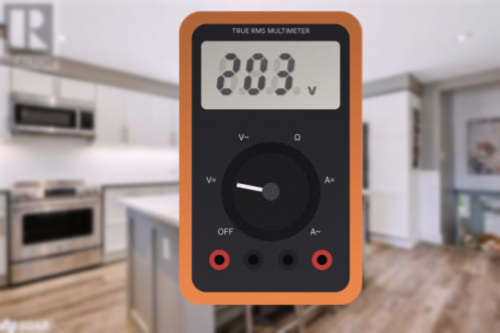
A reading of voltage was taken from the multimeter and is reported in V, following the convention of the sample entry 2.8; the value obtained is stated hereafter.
203
